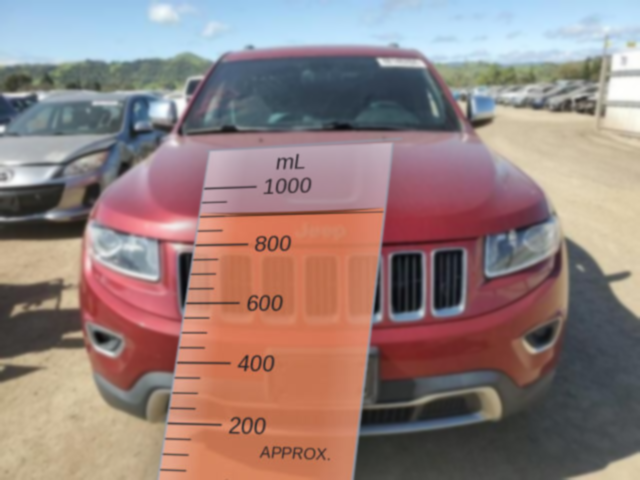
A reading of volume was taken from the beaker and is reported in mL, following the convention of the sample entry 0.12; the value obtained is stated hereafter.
900
